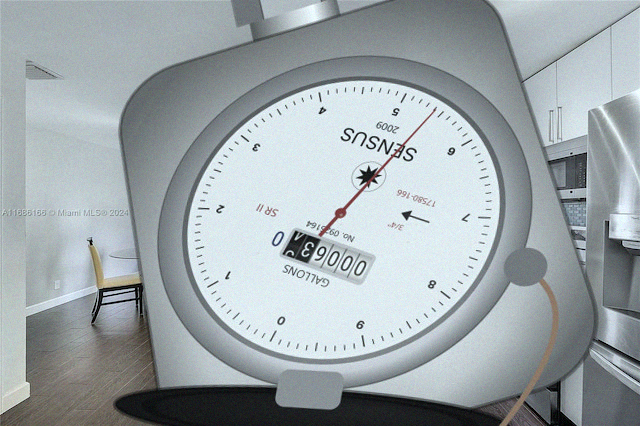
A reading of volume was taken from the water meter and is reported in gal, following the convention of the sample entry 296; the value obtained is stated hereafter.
6335.4
